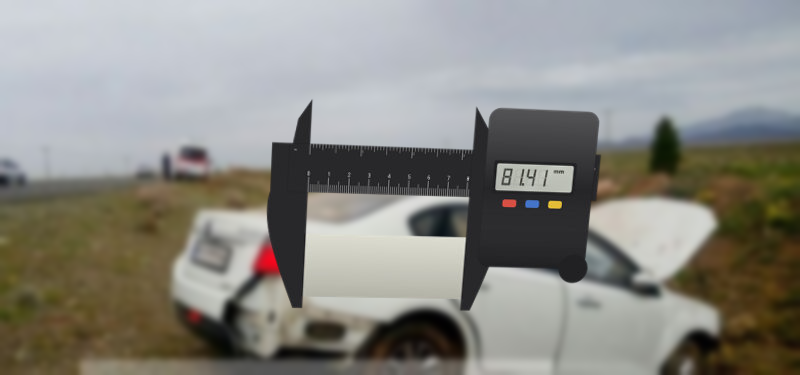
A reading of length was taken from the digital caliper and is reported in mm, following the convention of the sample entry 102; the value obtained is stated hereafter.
81.41
